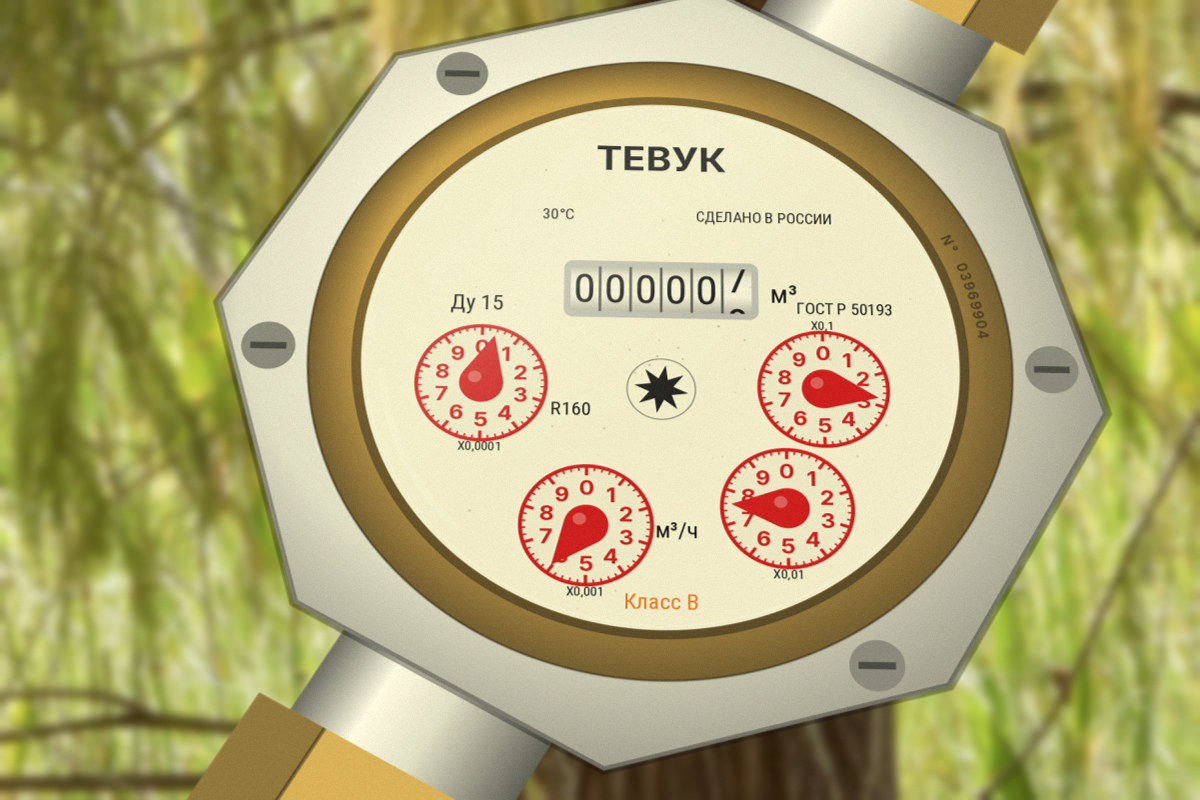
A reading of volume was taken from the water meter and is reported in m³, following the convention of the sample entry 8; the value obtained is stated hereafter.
7.2760
